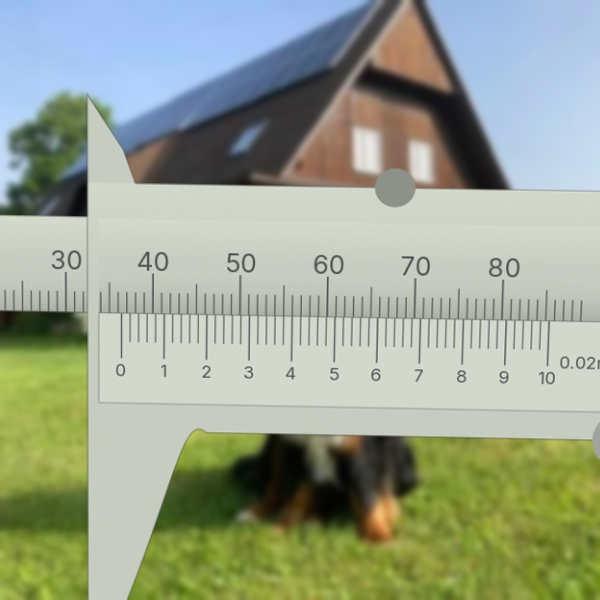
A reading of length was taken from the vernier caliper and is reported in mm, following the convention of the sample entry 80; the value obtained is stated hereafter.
36.4
